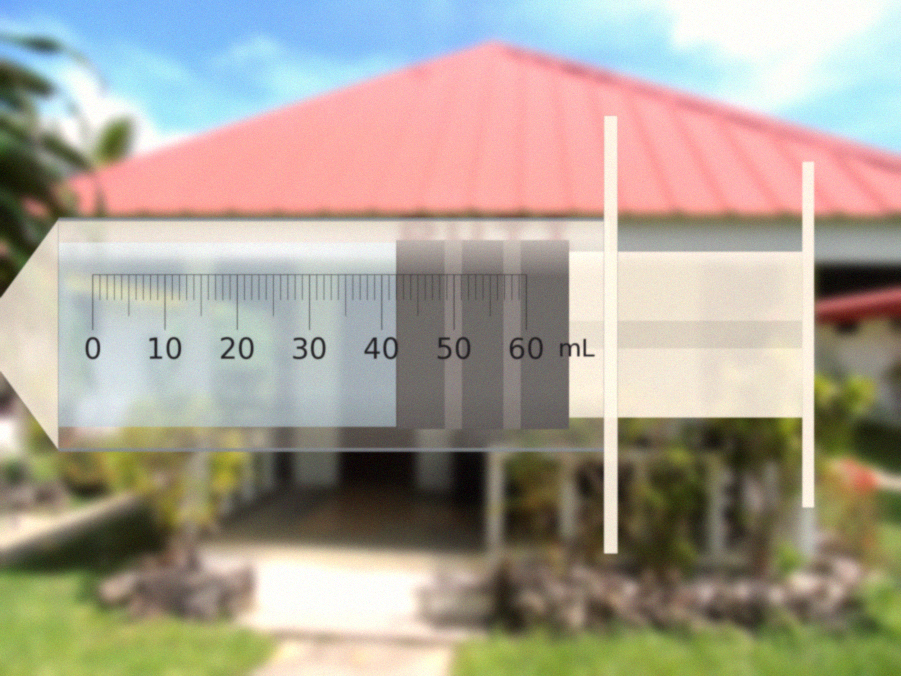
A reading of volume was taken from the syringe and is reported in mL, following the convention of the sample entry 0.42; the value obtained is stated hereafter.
42
